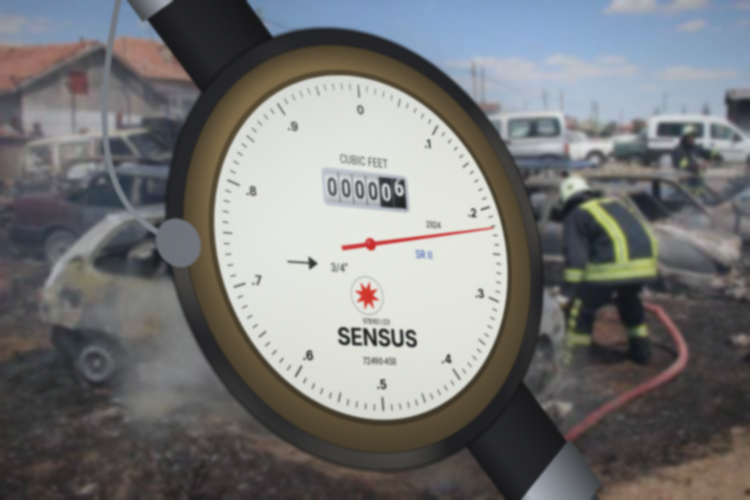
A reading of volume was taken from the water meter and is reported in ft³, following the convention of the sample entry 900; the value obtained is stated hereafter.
6.22
